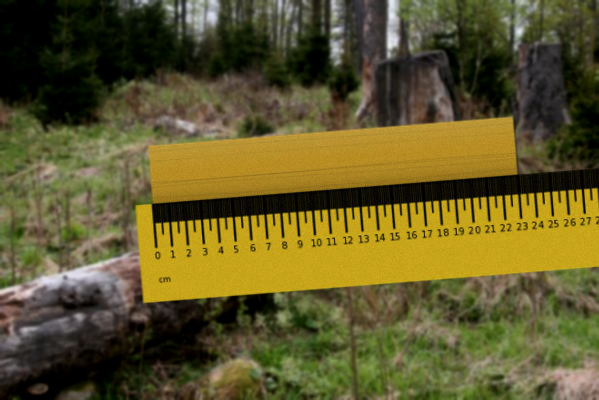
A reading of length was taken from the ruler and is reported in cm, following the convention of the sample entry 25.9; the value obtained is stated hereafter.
23
